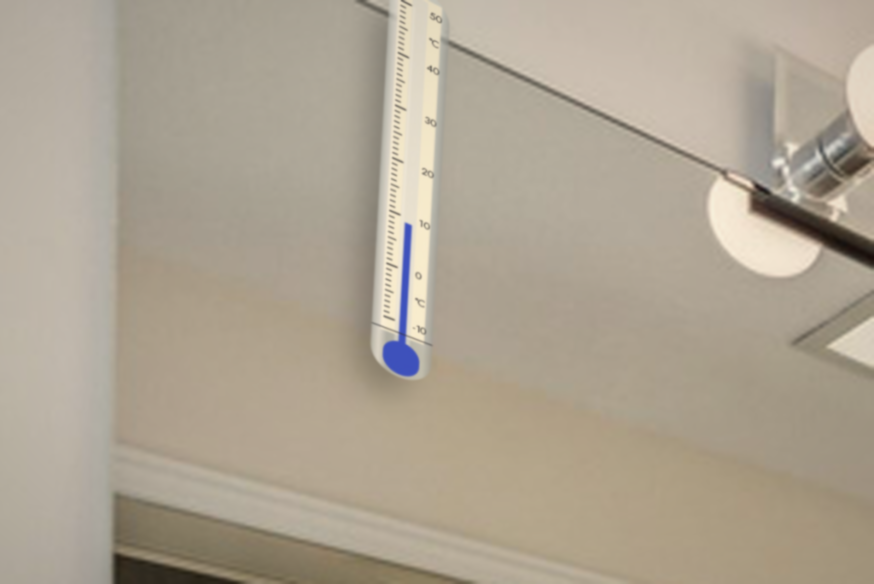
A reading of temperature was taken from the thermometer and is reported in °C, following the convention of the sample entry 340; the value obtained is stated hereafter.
9
